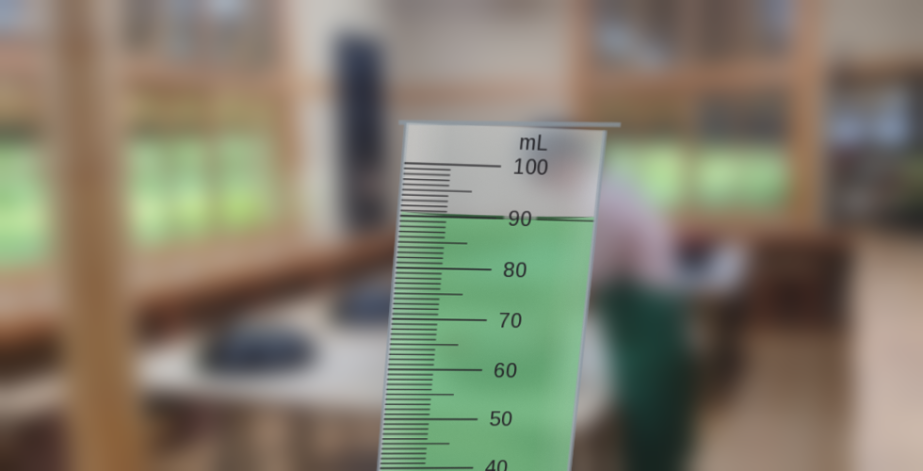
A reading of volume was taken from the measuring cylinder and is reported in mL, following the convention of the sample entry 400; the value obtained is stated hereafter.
90
